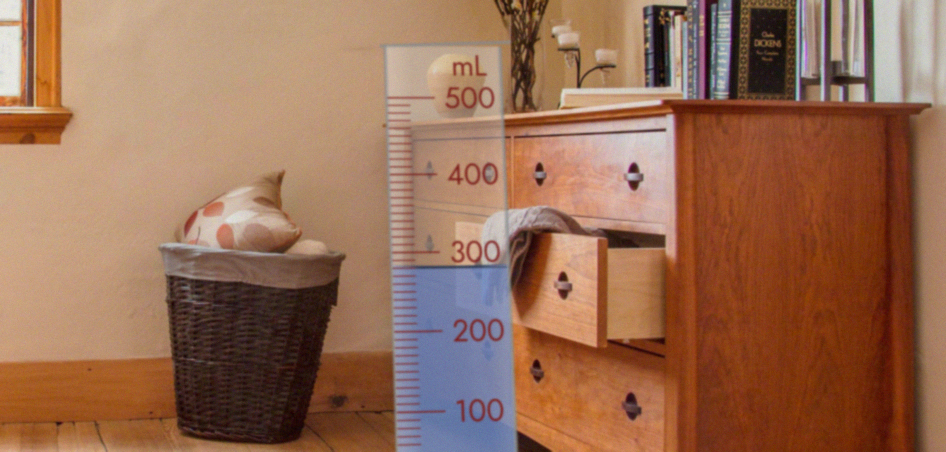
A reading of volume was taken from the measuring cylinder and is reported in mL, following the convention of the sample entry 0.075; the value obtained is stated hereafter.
280
